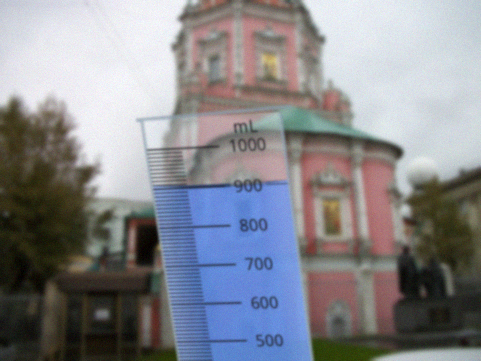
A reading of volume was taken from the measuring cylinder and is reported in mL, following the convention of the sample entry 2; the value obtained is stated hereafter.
900
